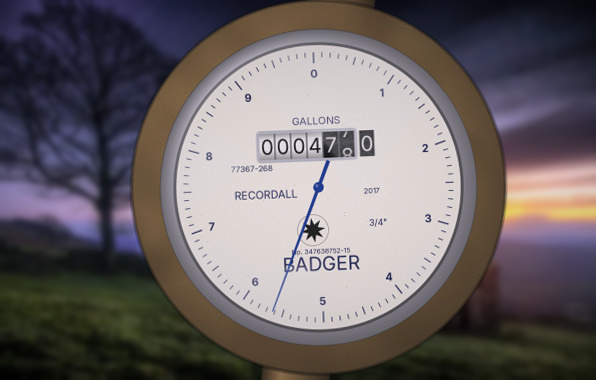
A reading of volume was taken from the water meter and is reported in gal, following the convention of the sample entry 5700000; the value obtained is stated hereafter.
4775.6
